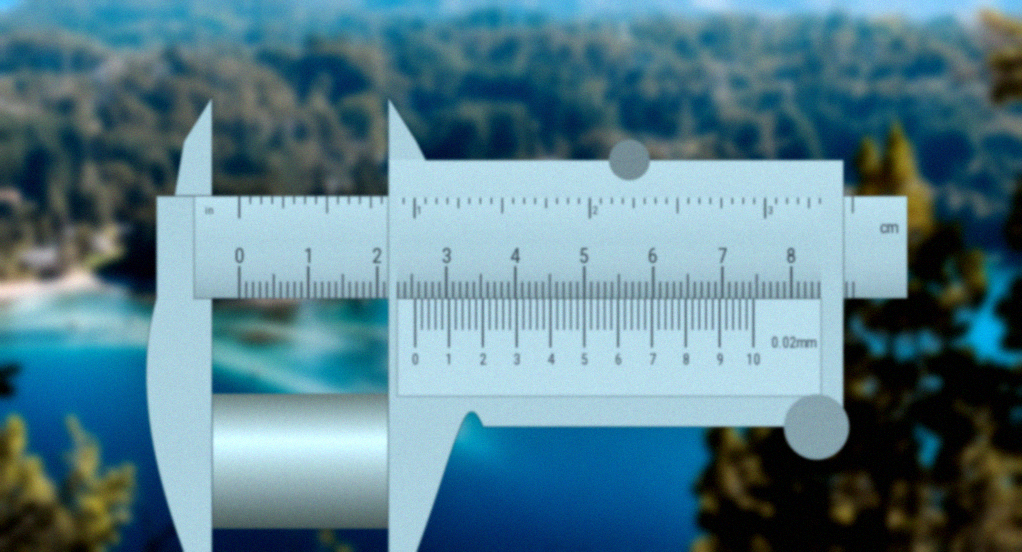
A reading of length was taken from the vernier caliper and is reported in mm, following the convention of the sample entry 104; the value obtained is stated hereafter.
25.5
